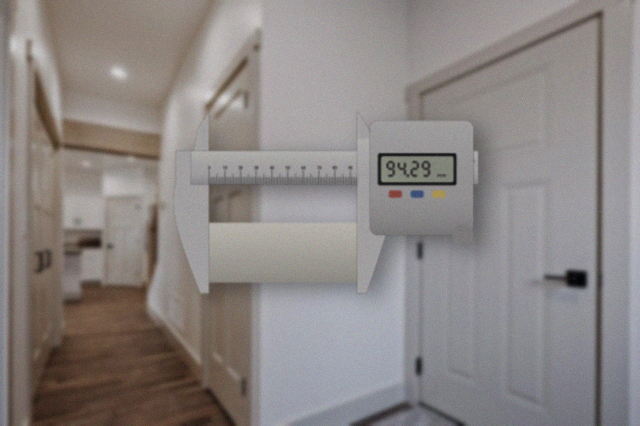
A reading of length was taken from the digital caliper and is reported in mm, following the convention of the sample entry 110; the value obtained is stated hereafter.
94.29
